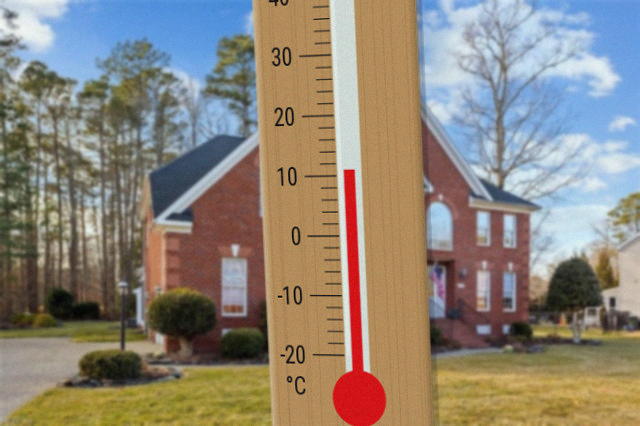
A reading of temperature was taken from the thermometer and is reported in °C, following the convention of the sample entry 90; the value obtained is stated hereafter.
11
